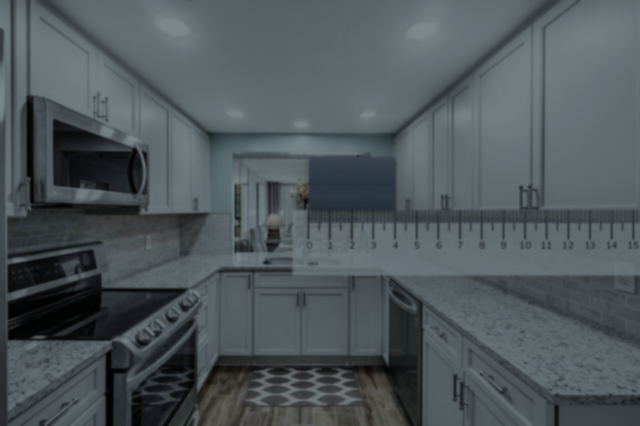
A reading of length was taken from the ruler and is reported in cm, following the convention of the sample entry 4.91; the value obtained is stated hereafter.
4
